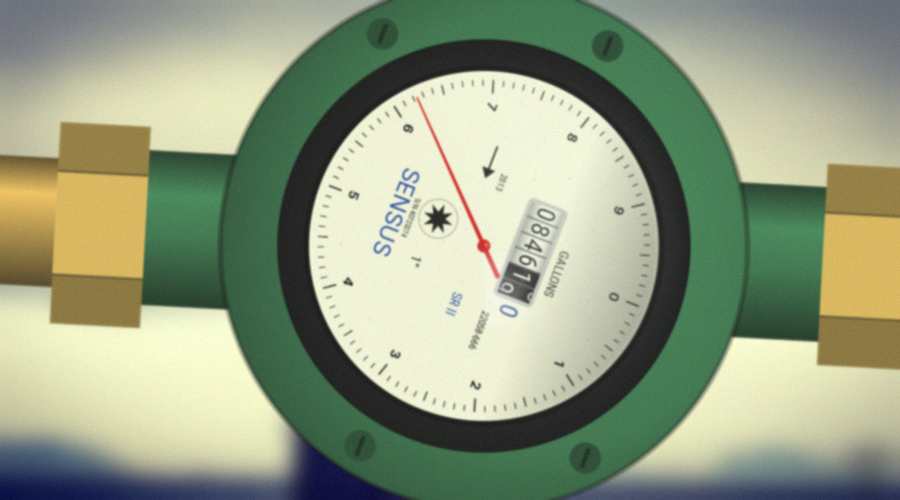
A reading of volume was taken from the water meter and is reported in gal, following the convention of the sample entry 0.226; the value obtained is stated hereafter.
846186.2
